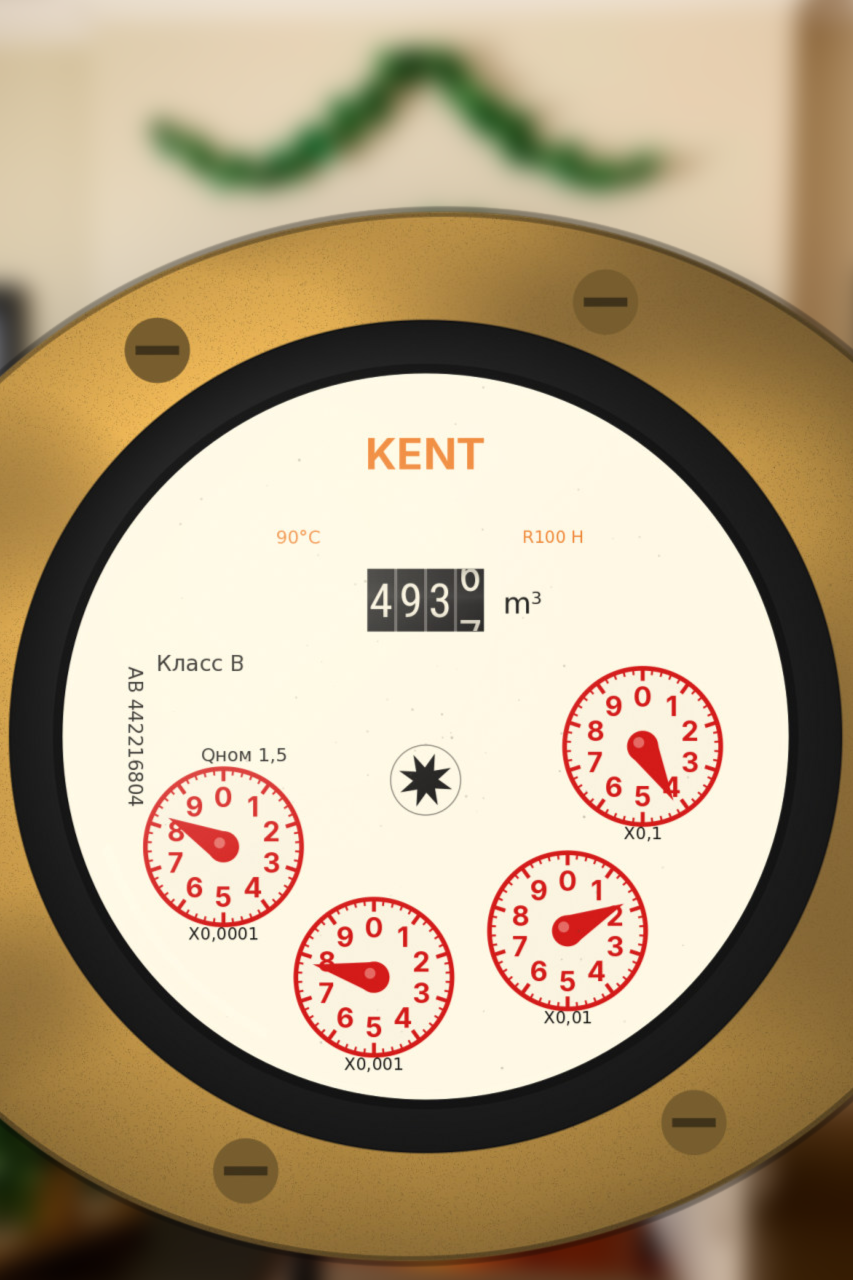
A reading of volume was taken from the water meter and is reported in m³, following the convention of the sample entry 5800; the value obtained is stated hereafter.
4936.4178
